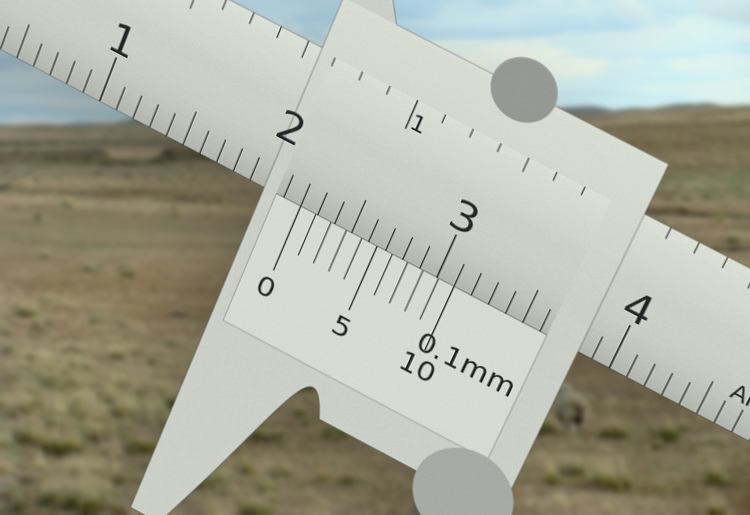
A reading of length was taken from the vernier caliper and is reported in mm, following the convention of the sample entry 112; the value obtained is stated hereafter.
22.0
